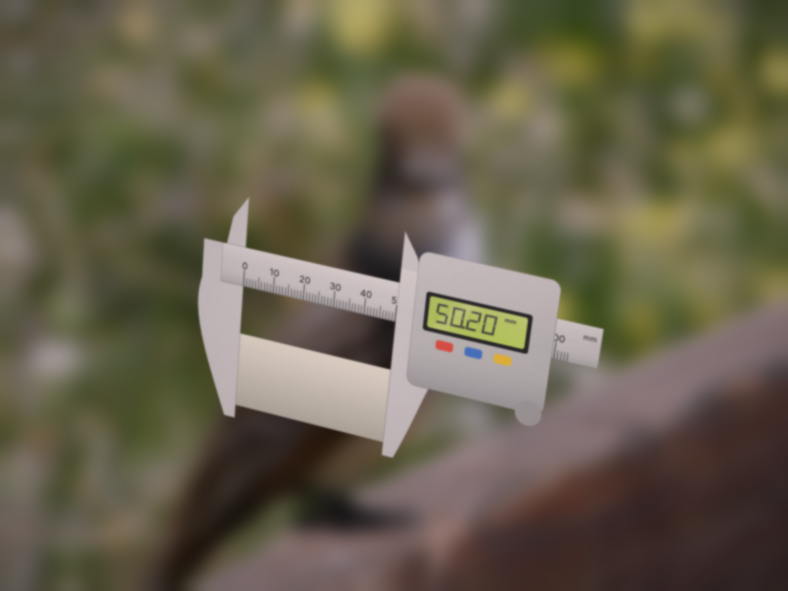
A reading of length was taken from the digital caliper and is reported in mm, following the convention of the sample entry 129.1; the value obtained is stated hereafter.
50.20
